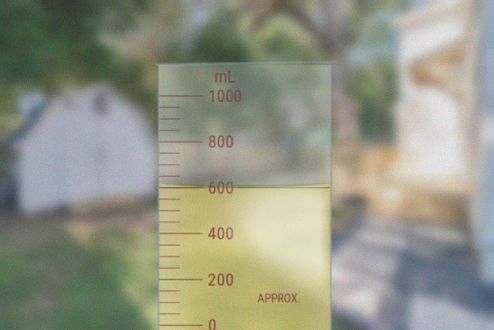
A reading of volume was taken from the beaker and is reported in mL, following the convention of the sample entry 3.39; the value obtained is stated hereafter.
600
